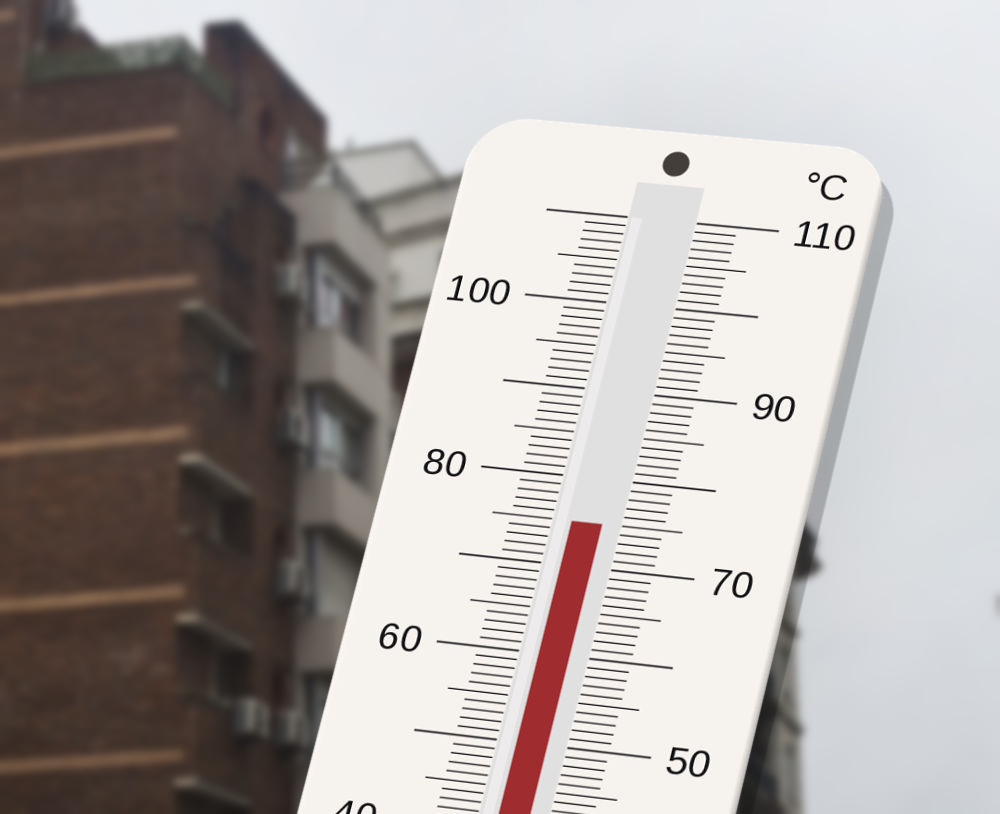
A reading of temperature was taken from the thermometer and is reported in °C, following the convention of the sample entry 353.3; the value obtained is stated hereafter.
75
